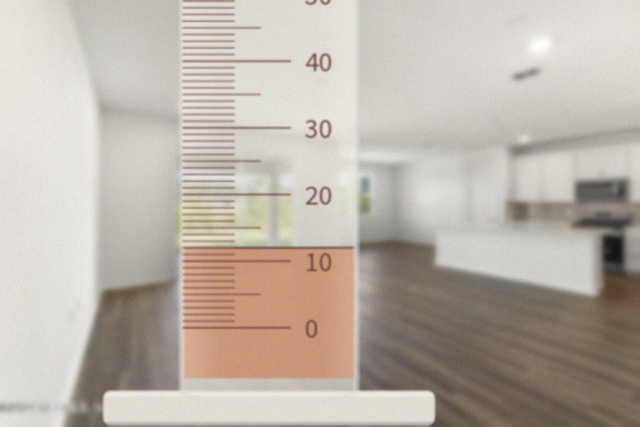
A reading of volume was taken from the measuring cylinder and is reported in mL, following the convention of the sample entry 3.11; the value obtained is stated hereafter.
12
